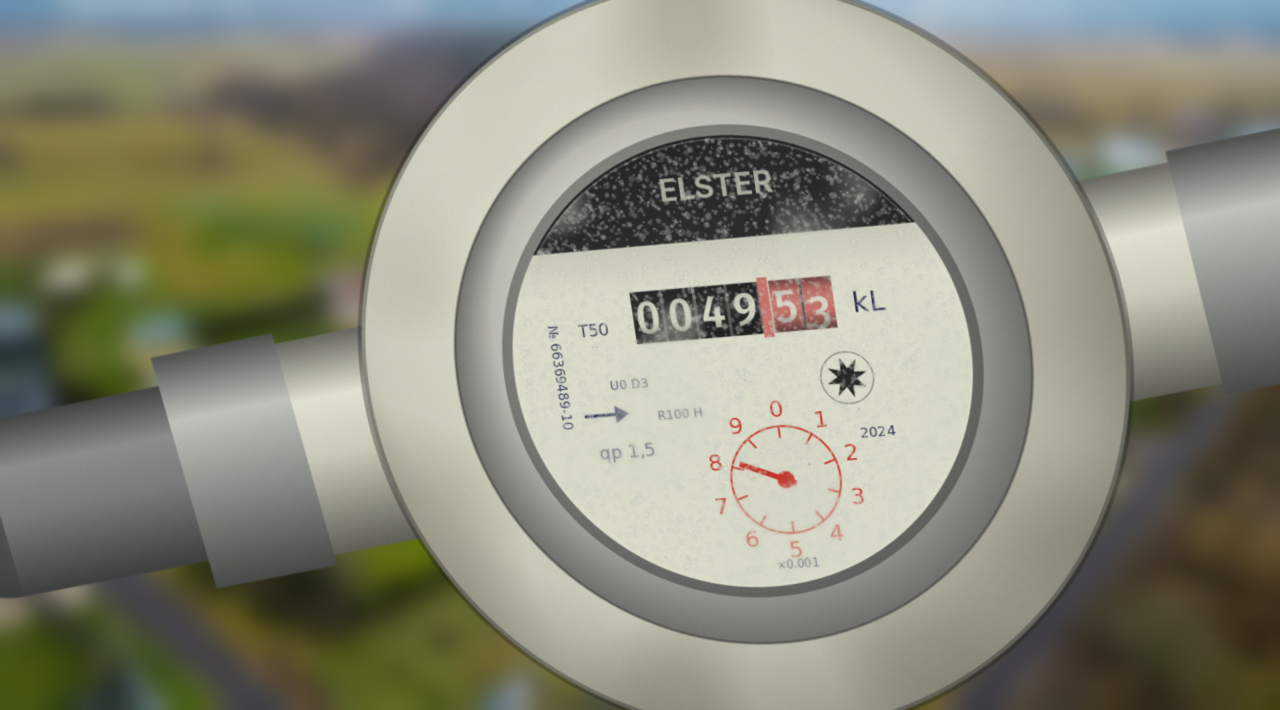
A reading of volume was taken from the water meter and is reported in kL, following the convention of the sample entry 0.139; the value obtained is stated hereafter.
49.528
